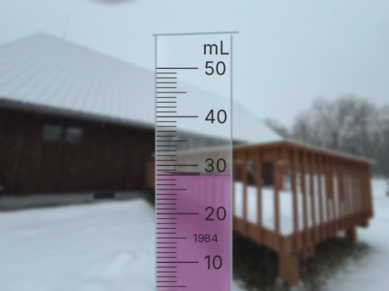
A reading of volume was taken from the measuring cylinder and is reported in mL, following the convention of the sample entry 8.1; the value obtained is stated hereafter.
28
